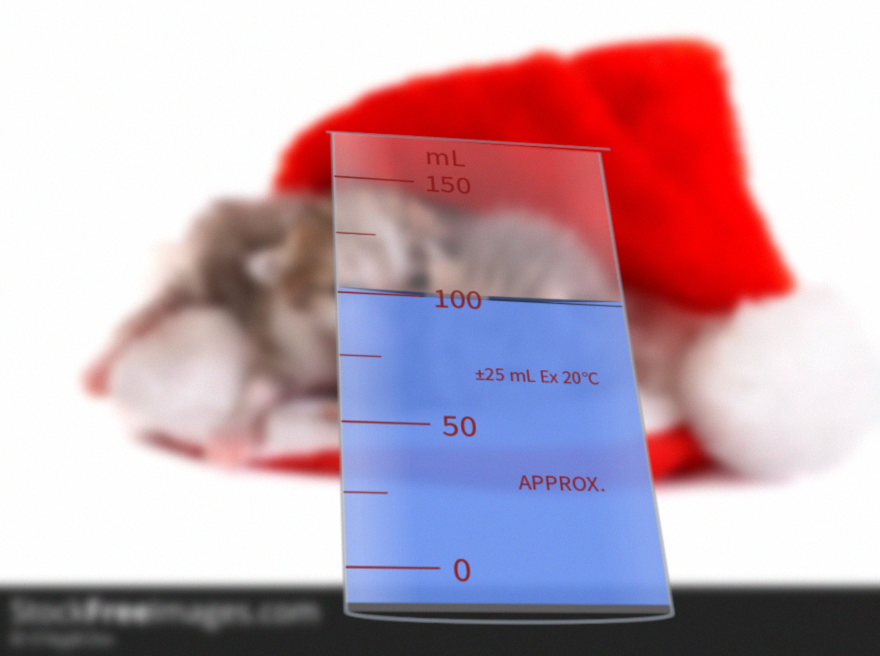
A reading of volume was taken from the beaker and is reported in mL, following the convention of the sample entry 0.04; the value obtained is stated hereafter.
100
